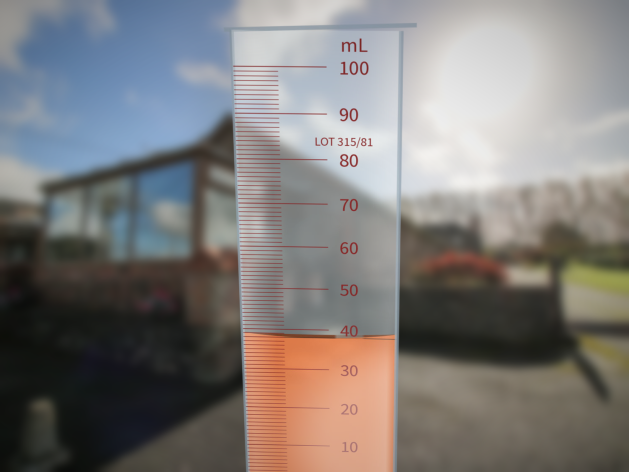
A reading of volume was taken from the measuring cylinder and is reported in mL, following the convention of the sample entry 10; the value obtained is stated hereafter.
38
